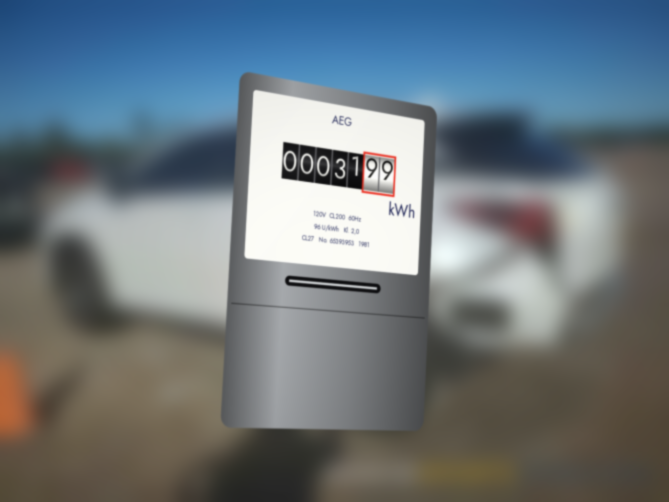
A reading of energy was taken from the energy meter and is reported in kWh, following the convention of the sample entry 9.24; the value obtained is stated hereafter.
31.99
